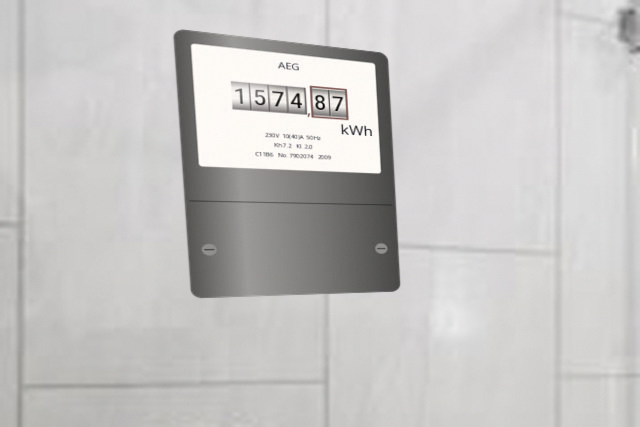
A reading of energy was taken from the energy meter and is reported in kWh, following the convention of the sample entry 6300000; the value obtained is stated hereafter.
1574.87
